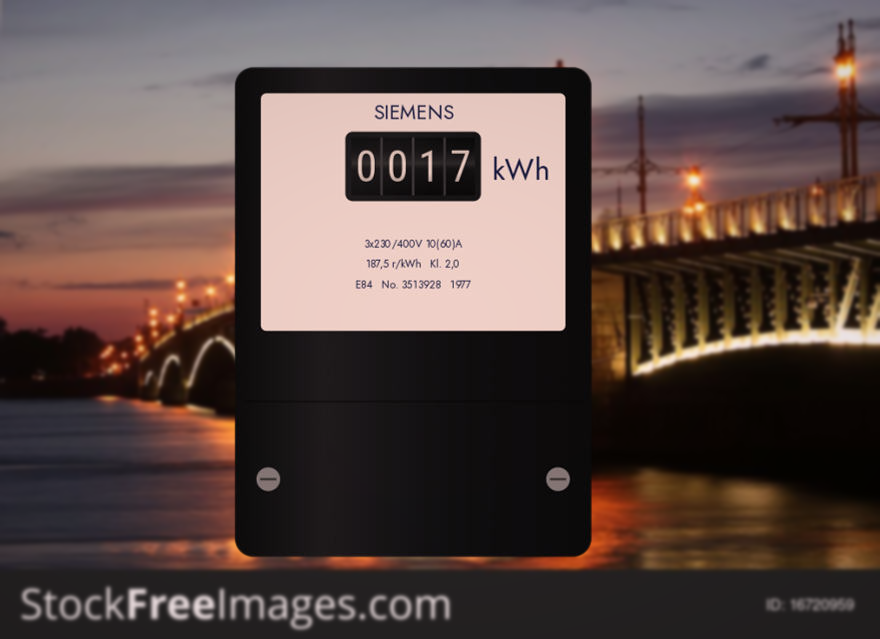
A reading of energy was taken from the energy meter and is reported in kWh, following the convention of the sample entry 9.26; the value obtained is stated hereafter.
17
